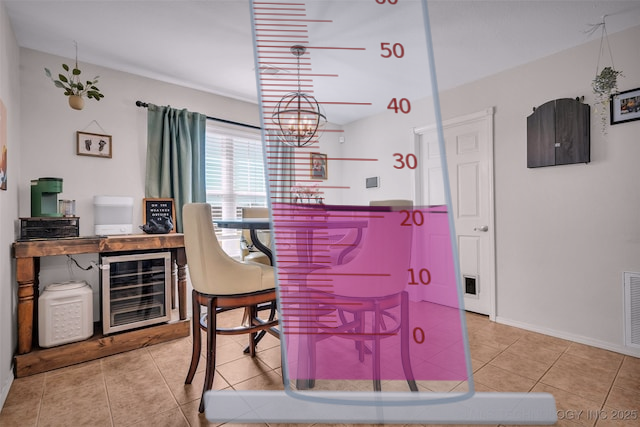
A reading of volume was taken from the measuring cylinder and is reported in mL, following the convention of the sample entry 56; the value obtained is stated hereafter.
21
